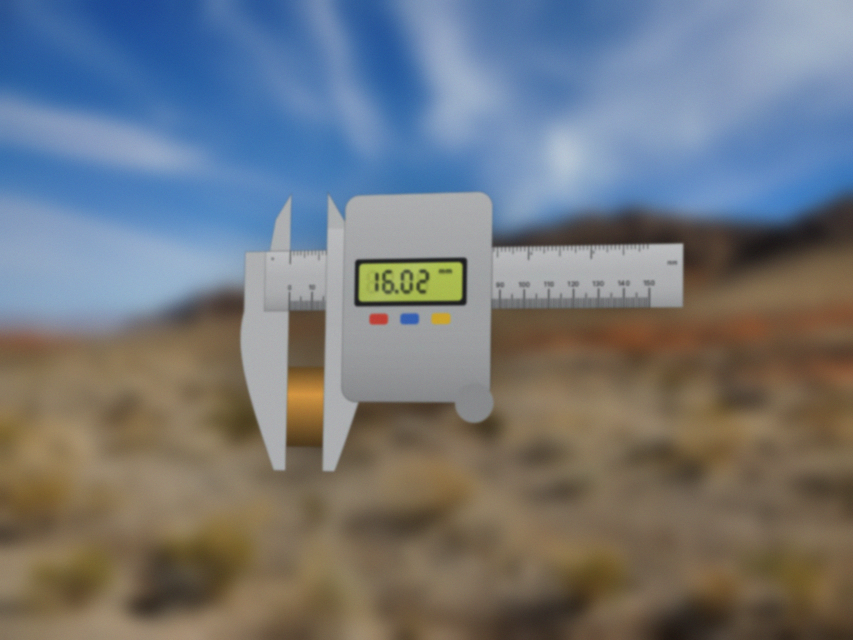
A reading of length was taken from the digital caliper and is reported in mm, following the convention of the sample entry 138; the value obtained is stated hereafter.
16.02
